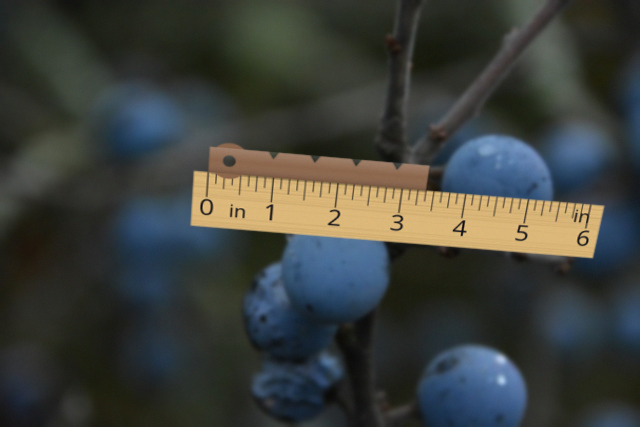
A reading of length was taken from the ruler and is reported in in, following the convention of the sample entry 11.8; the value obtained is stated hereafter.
3.375
